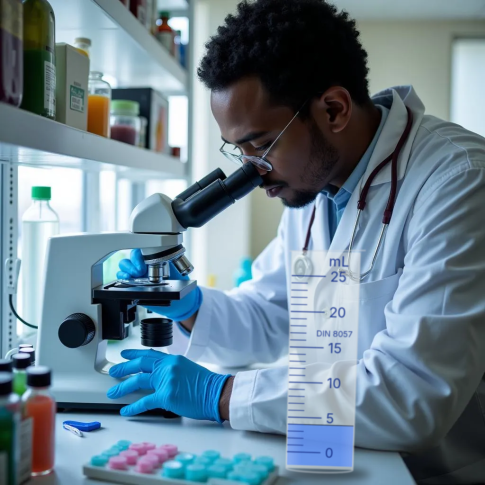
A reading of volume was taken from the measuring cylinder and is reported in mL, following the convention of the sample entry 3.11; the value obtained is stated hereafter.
4
